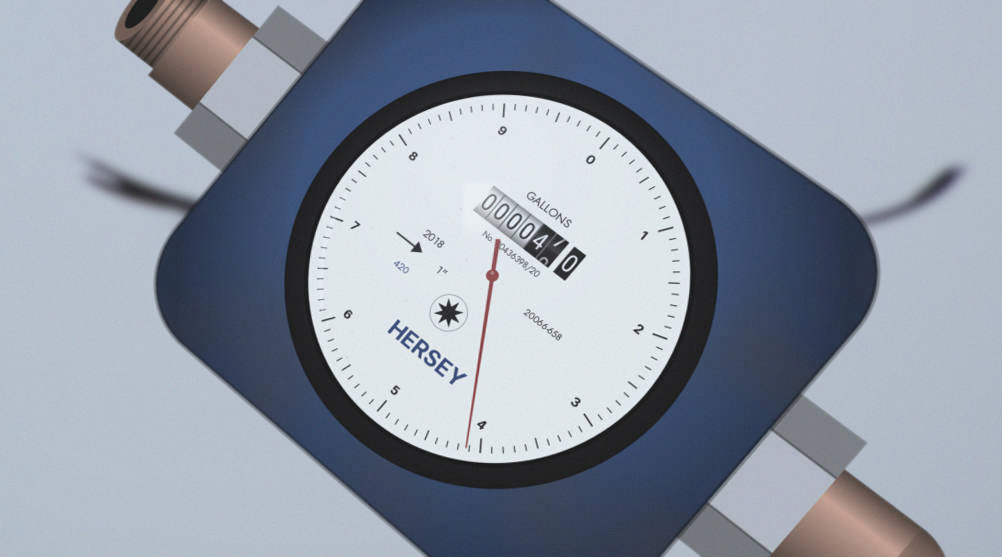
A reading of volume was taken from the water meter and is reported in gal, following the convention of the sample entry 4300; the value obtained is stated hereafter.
474.1
